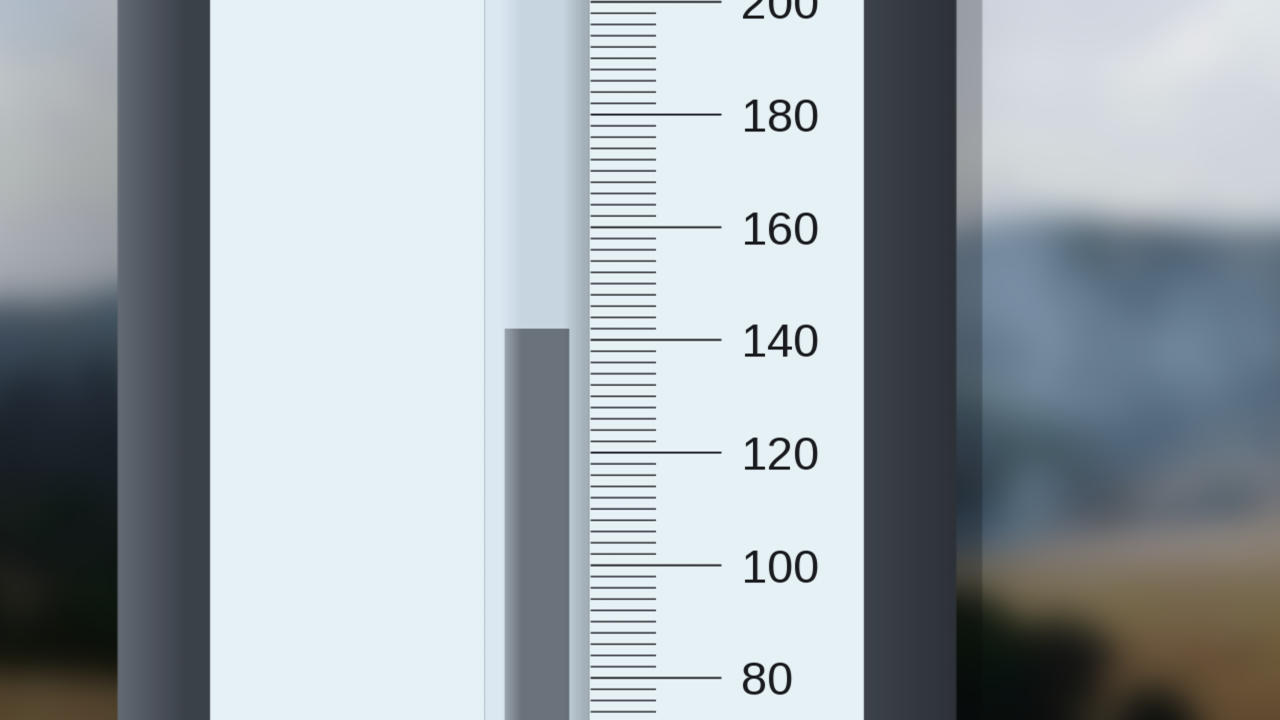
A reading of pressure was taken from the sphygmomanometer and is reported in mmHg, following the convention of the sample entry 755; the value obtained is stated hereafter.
142
